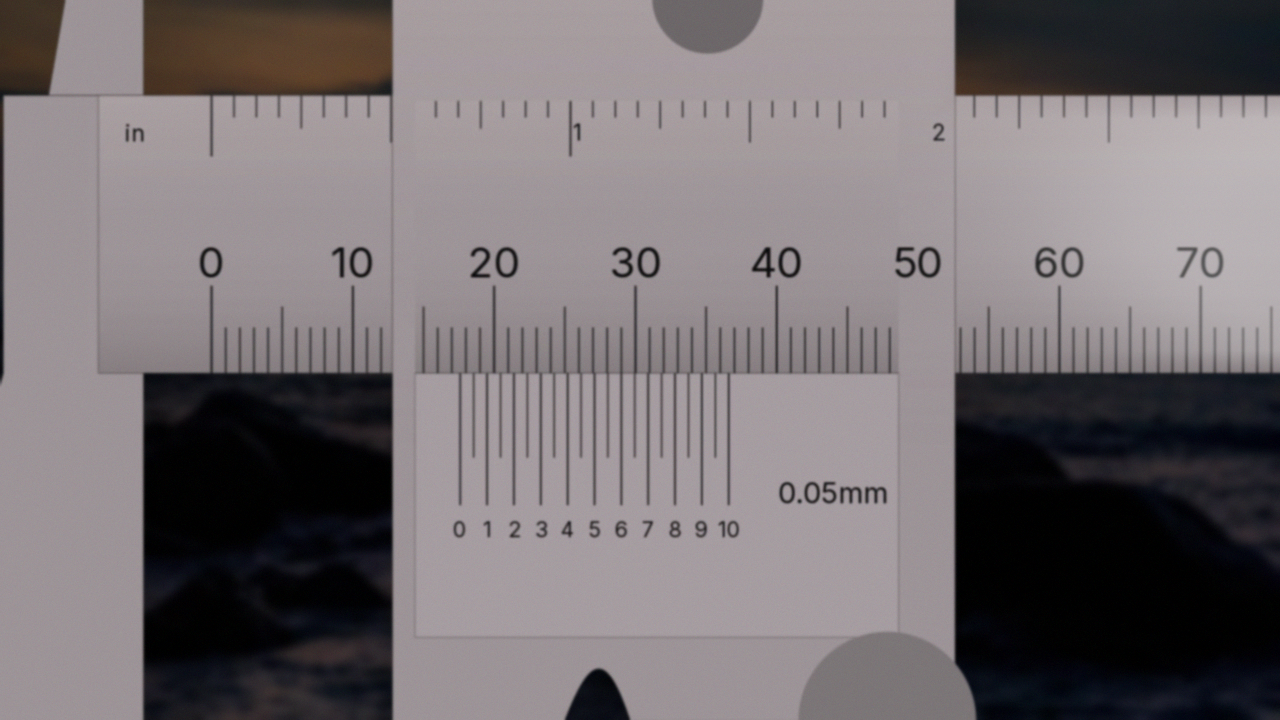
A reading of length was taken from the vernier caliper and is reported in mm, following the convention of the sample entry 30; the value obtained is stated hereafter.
17.6
